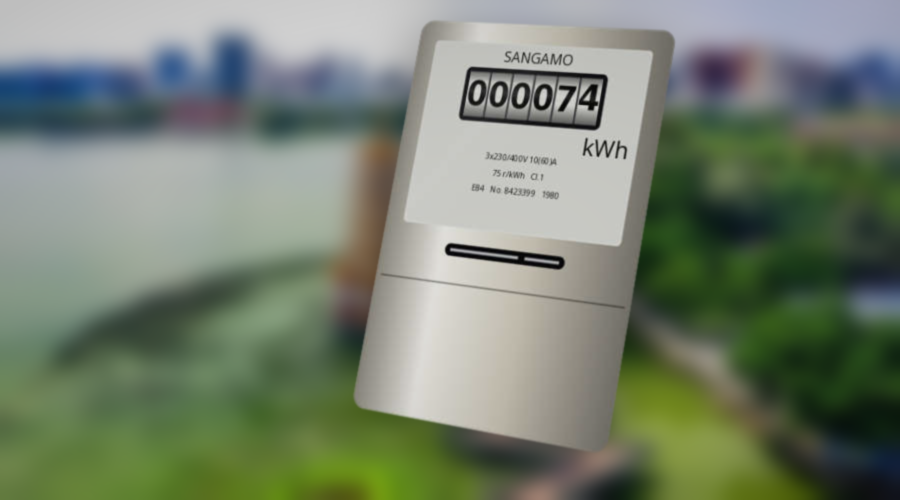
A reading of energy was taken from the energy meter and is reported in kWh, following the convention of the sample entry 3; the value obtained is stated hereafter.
74
